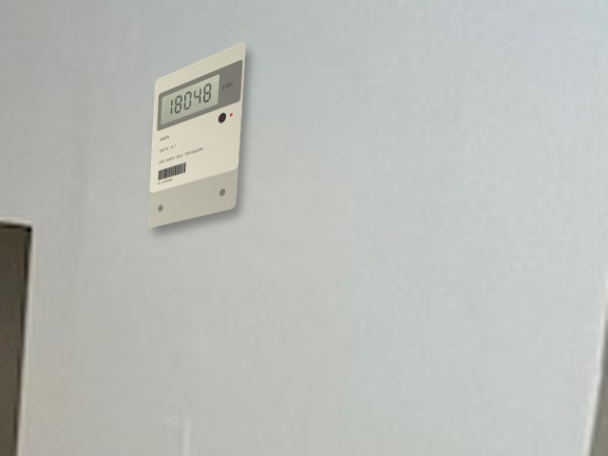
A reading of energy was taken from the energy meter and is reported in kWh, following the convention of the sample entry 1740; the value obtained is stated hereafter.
18048
